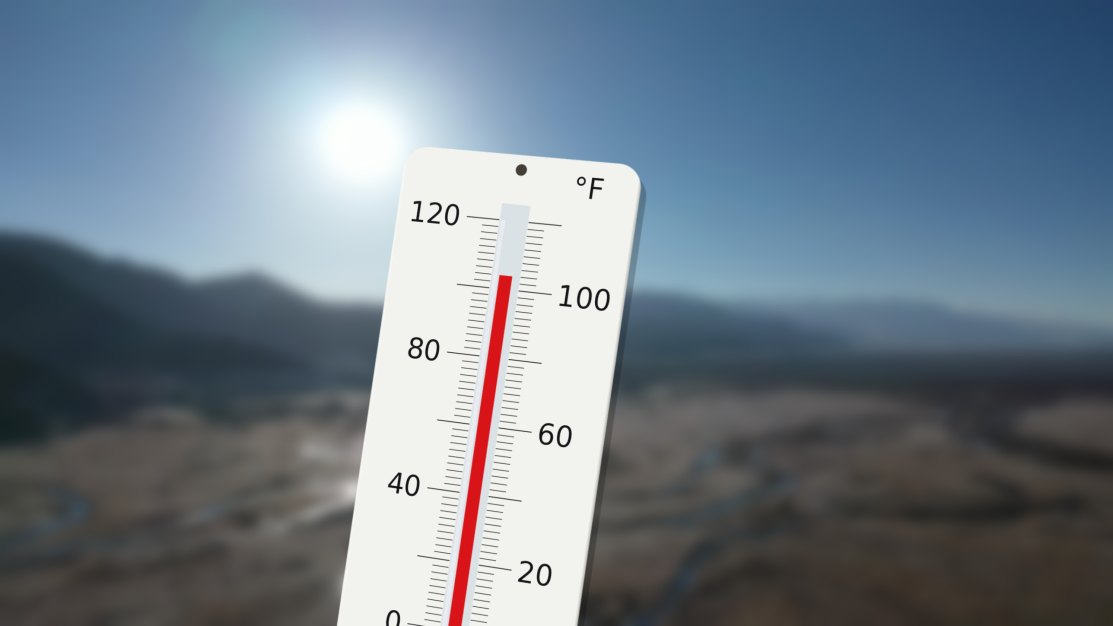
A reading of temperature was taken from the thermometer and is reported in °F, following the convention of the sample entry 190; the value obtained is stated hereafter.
104
